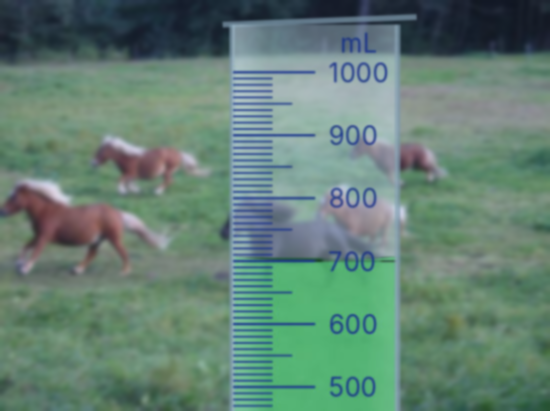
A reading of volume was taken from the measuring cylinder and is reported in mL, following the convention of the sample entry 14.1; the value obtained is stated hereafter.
700
